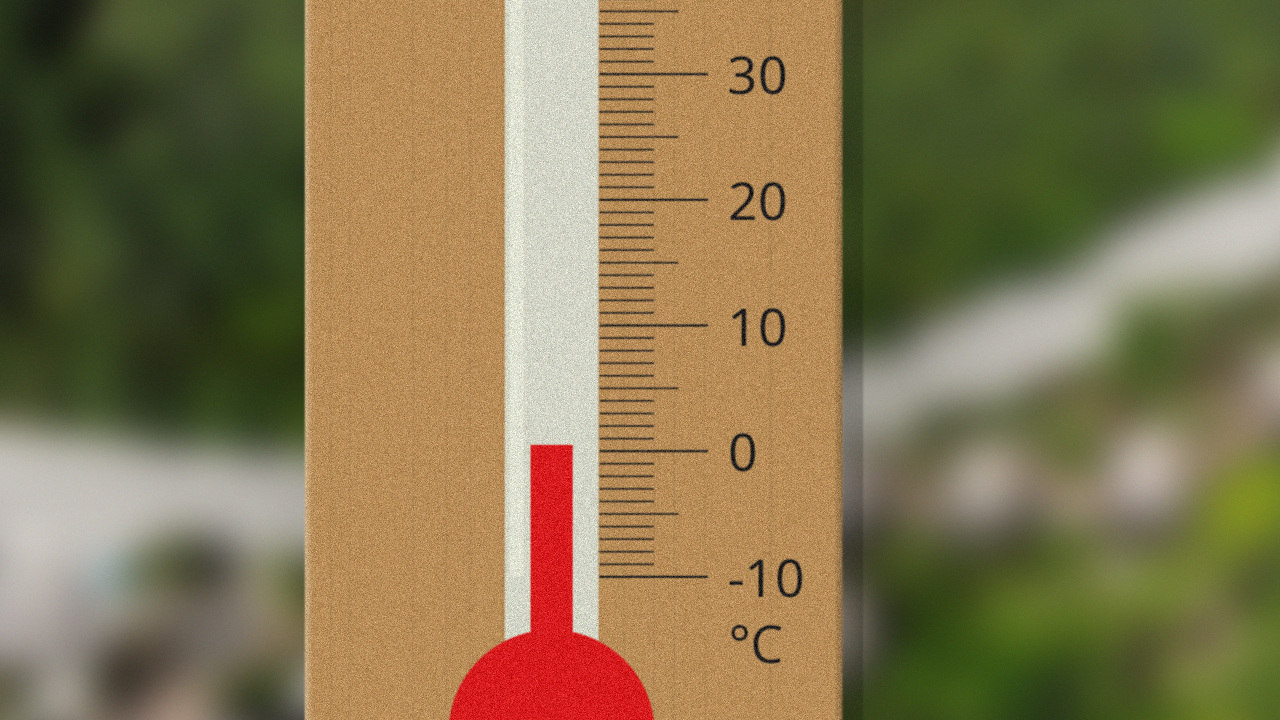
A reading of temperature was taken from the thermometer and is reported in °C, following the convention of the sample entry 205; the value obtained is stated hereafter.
0.5
